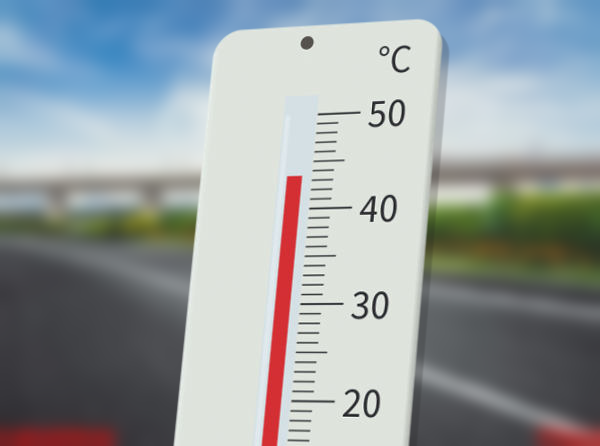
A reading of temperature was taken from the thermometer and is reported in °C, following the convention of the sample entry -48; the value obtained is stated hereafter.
43.5
